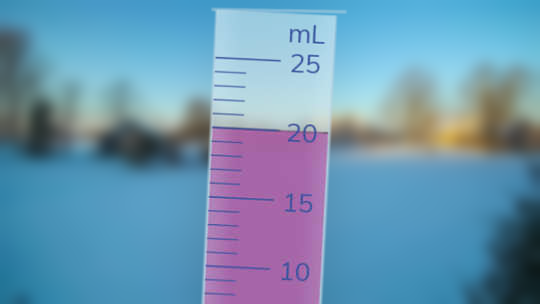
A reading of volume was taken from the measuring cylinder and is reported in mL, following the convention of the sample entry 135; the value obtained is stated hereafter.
20
